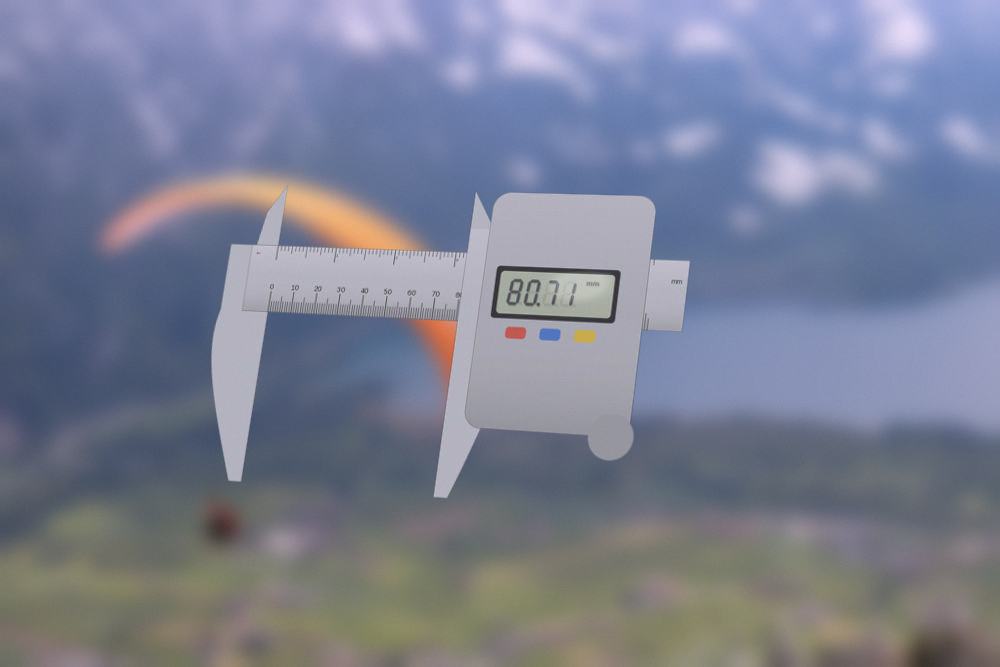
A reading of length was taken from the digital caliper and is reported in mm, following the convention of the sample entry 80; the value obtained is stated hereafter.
80.71
